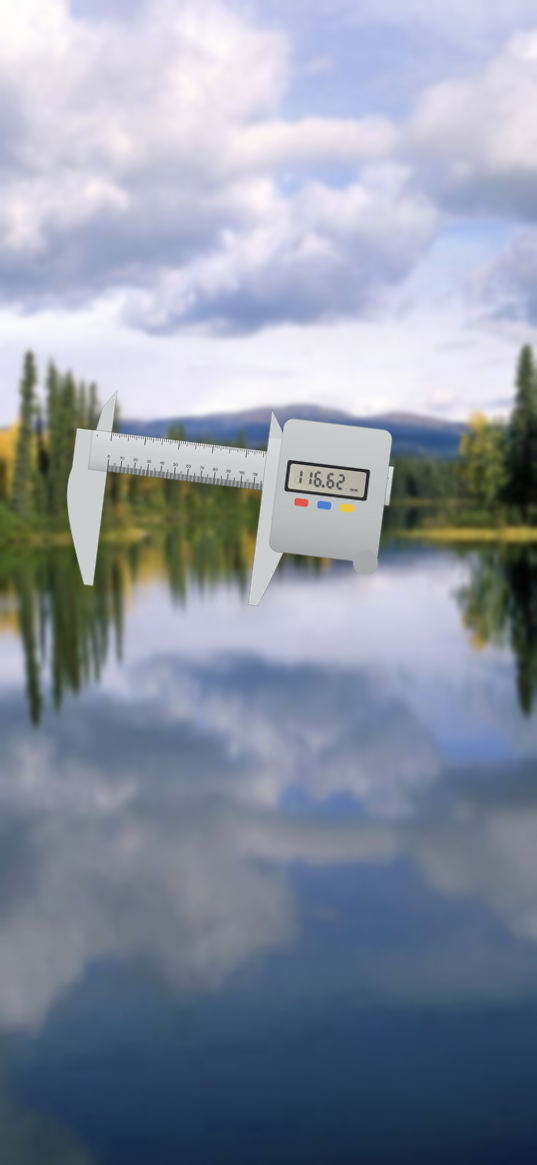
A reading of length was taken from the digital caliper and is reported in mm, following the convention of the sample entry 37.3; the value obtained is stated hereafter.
116.62
